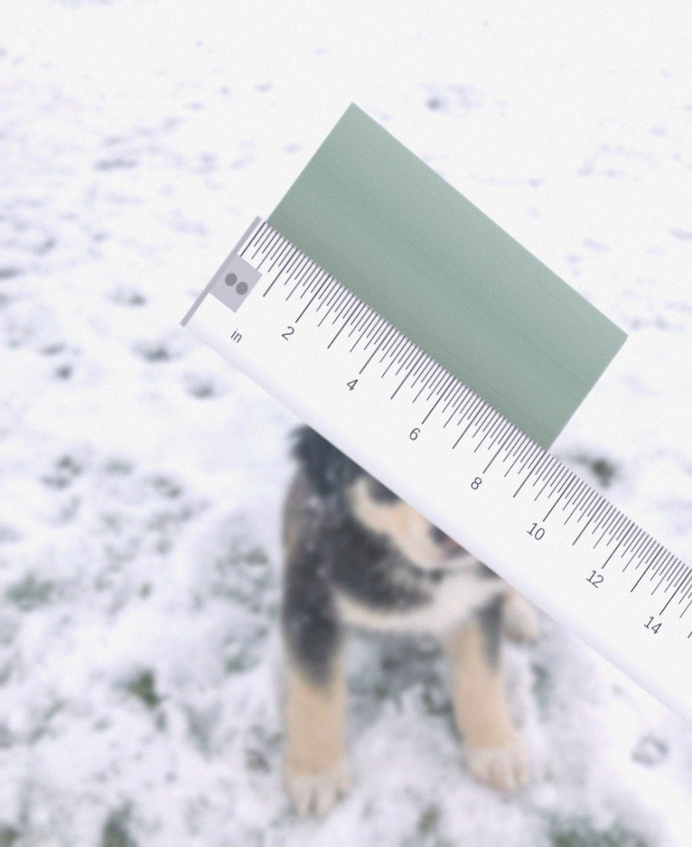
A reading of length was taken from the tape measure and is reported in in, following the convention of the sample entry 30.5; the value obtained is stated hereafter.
9
